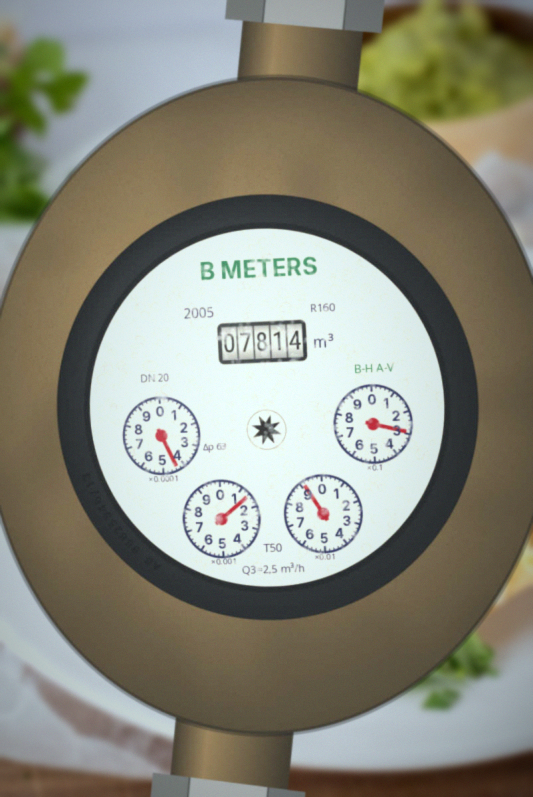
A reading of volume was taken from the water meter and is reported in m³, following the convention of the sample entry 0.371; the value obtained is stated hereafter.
7814.2914
